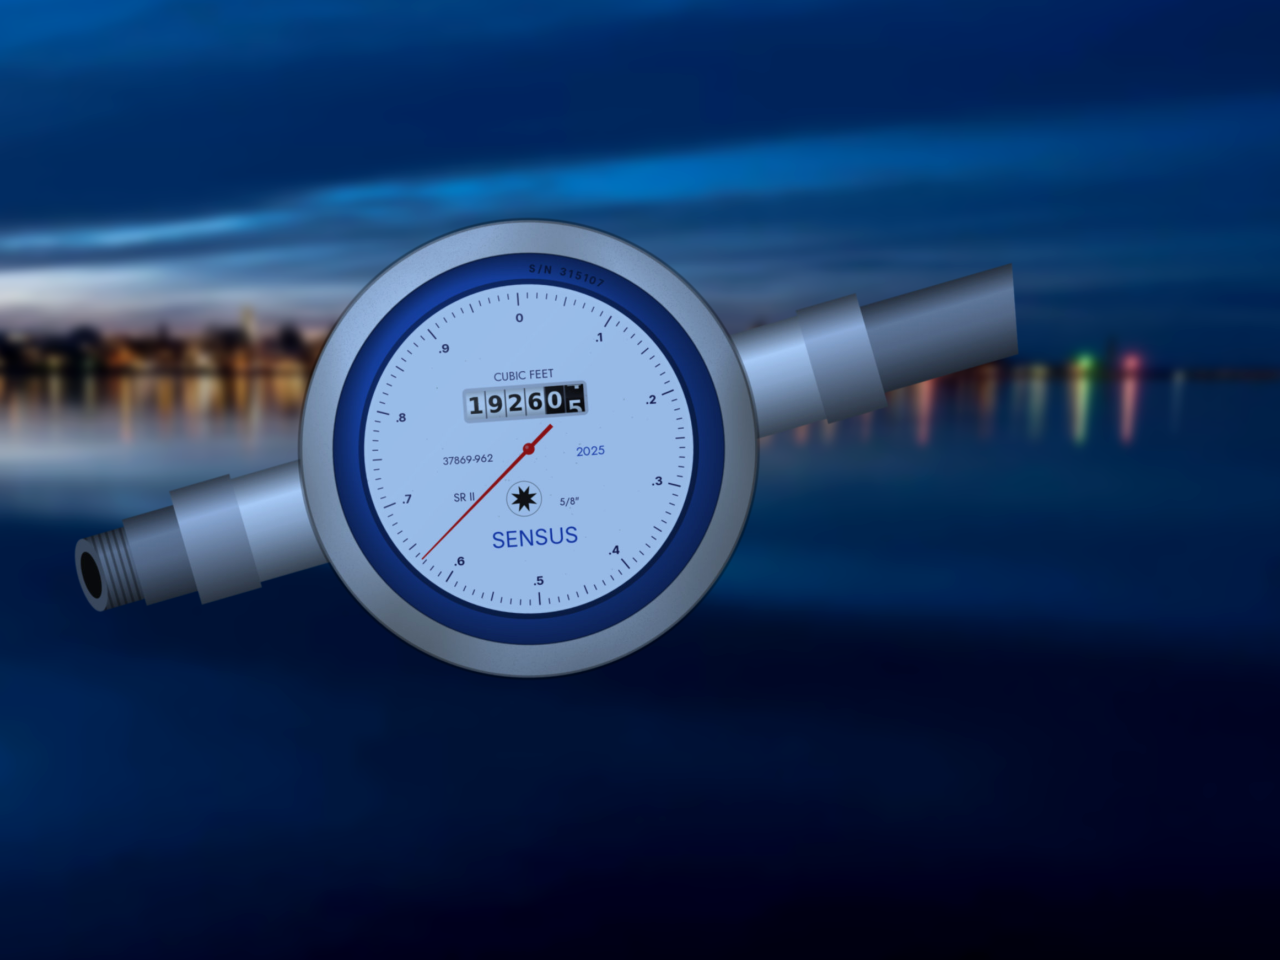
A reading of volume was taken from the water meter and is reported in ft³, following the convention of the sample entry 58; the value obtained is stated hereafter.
192604.63
